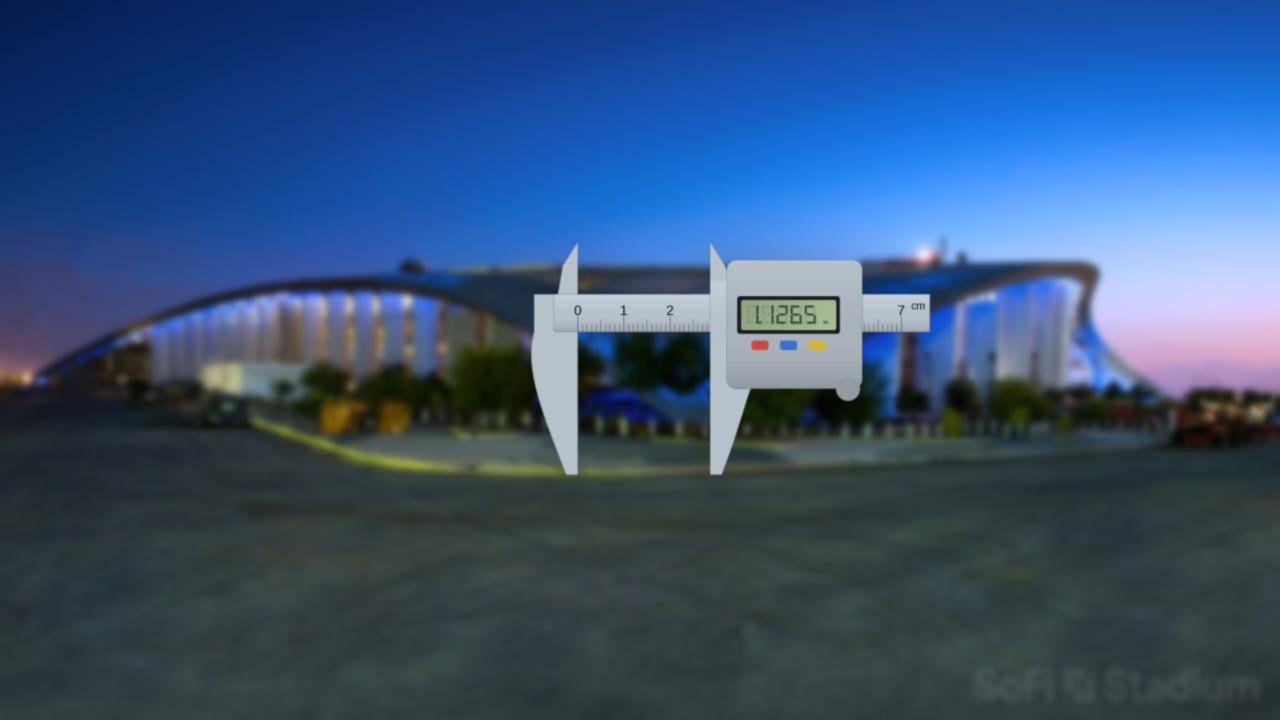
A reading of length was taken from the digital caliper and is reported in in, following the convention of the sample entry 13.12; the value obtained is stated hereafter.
1.1265
